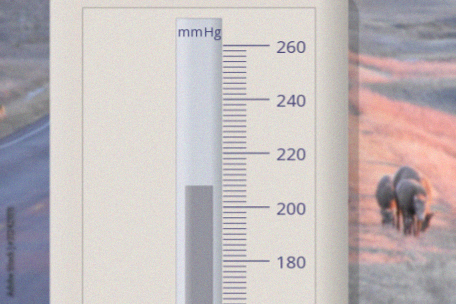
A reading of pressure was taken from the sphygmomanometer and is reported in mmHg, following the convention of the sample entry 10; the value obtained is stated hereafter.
208
